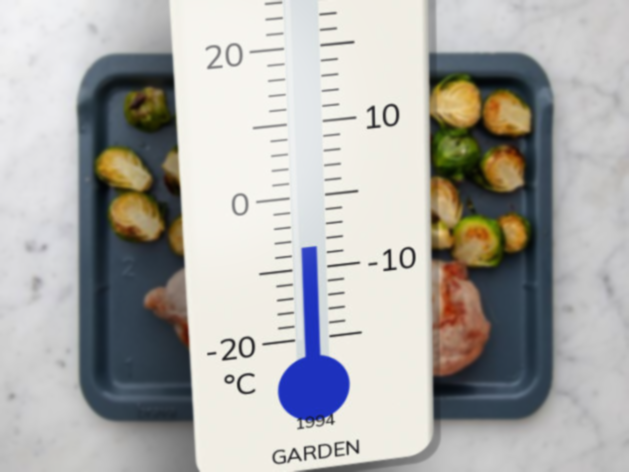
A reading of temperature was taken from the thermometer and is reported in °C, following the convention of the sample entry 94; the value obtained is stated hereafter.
-7
